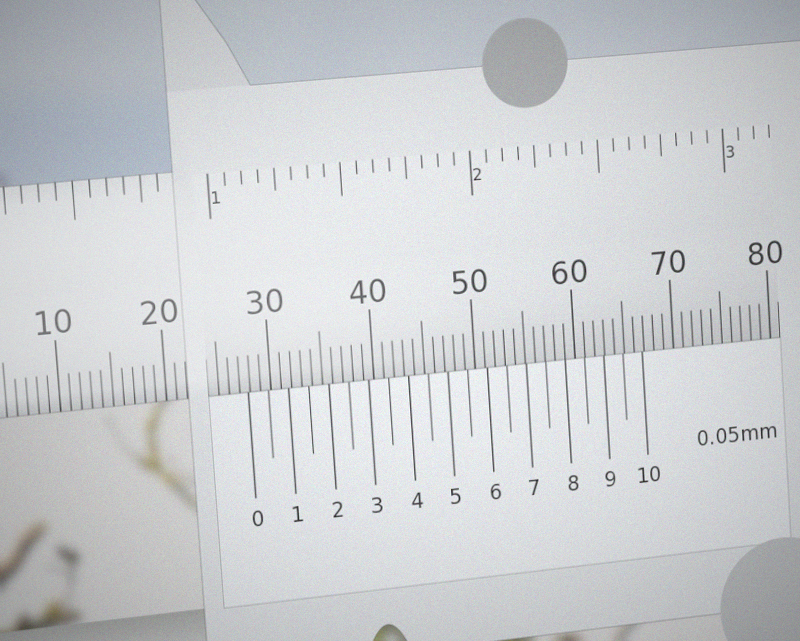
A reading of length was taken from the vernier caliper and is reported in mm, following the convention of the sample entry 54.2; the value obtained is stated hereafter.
27.8
